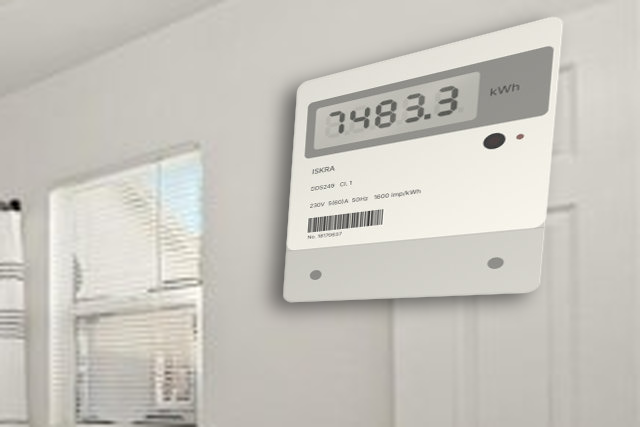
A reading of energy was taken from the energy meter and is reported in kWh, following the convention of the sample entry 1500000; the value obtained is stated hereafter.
7483.3
